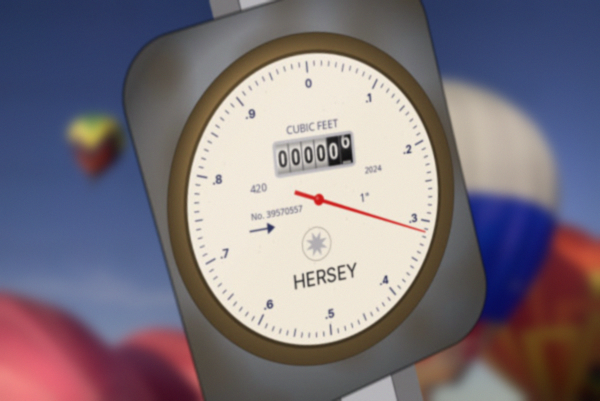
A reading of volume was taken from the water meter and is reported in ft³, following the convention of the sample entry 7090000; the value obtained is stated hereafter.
6.31
